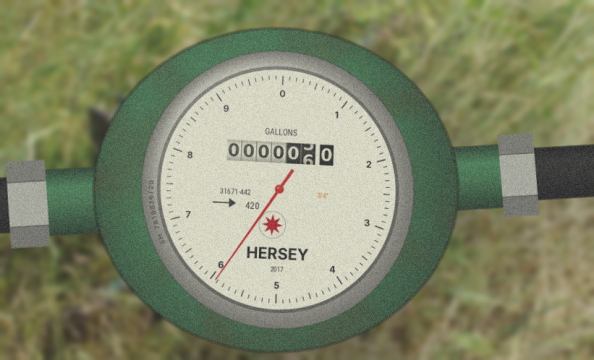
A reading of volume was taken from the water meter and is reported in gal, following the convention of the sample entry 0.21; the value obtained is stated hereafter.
55.9
